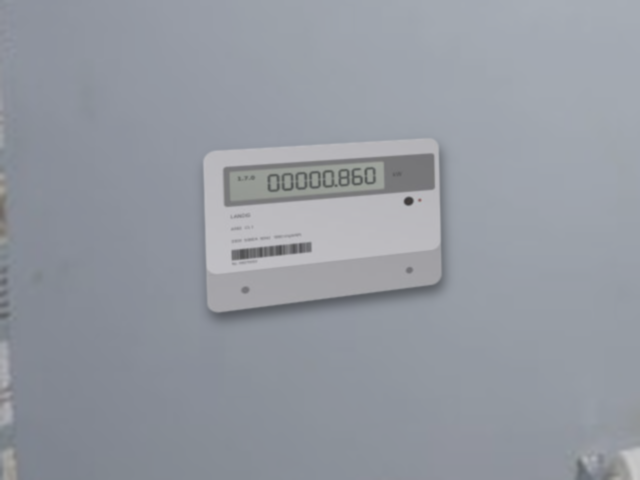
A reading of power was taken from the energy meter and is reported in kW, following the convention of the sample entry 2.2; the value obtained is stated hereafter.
0.860
